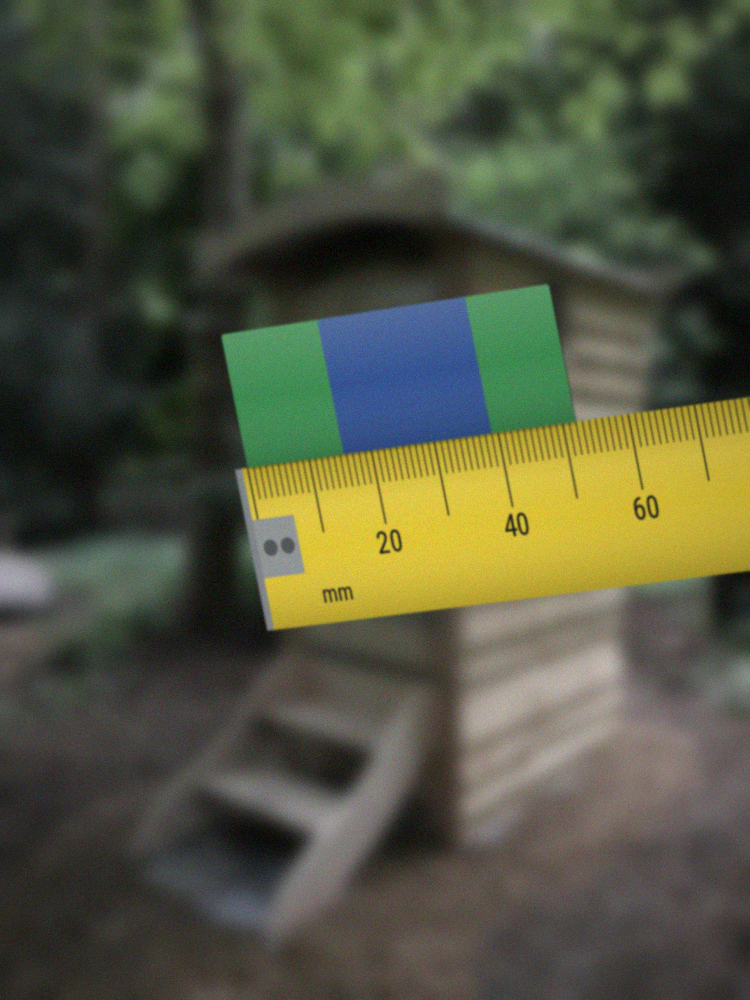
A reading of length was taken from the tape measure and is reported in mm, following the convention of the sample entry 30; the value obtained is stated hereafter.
52
